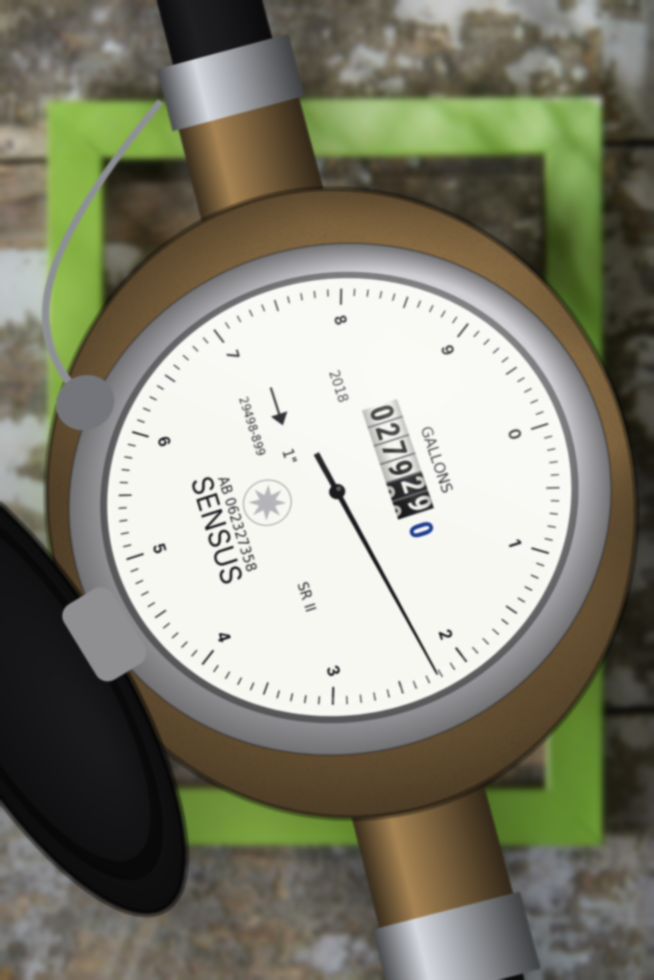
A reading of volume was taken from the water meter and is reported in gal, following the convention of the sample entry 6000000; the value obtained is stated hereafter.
279292.2
